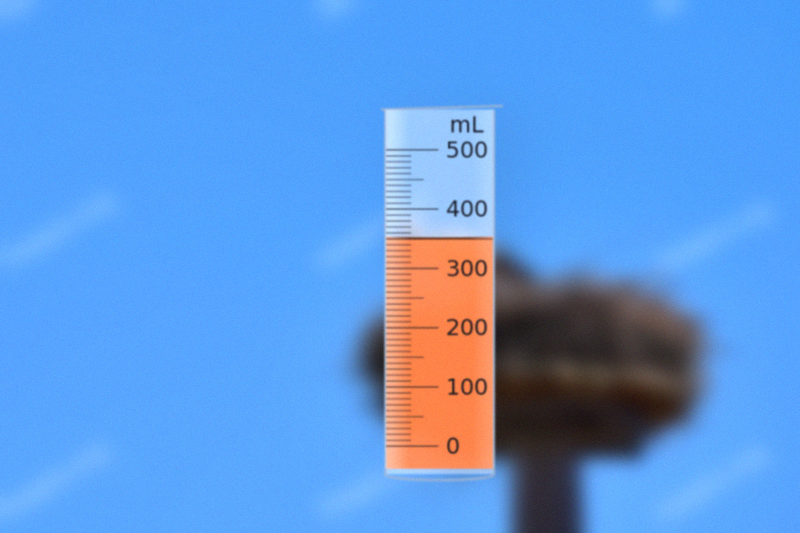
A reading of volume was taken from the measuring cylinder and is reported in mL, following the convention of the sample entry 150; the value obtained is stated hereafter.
350
